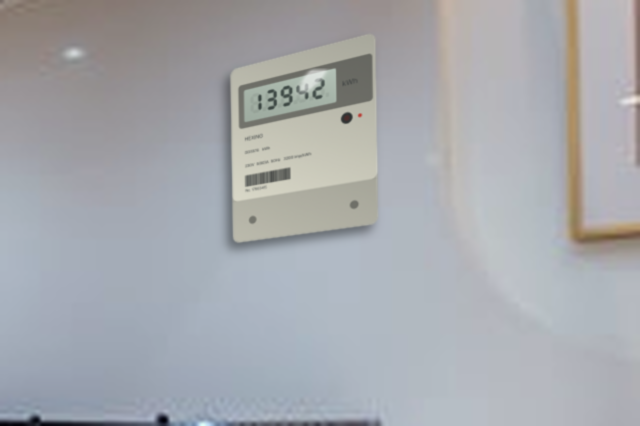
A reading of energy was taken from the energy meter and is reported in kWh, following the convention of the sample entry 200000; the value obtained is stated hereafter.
13942
